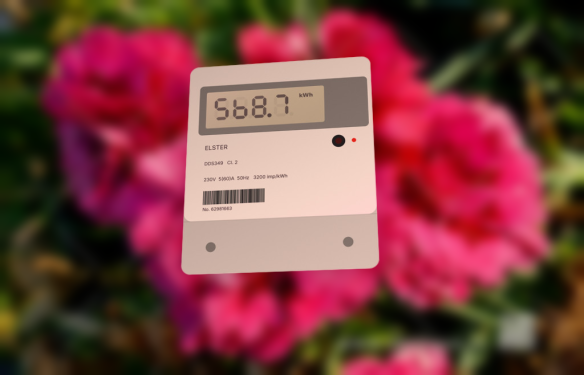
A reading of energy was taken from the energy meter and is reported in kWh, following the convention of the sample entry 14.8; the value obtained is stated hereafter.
568.7
